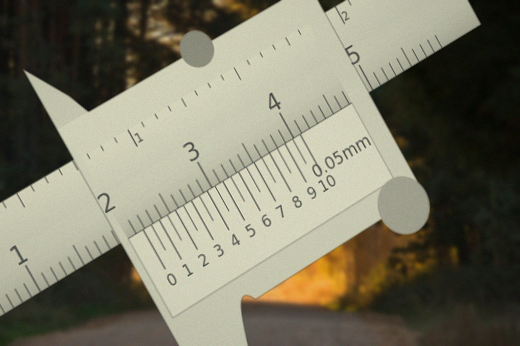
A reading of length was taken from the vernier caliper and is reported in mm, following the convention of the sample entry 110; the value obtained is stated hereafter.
21.8
